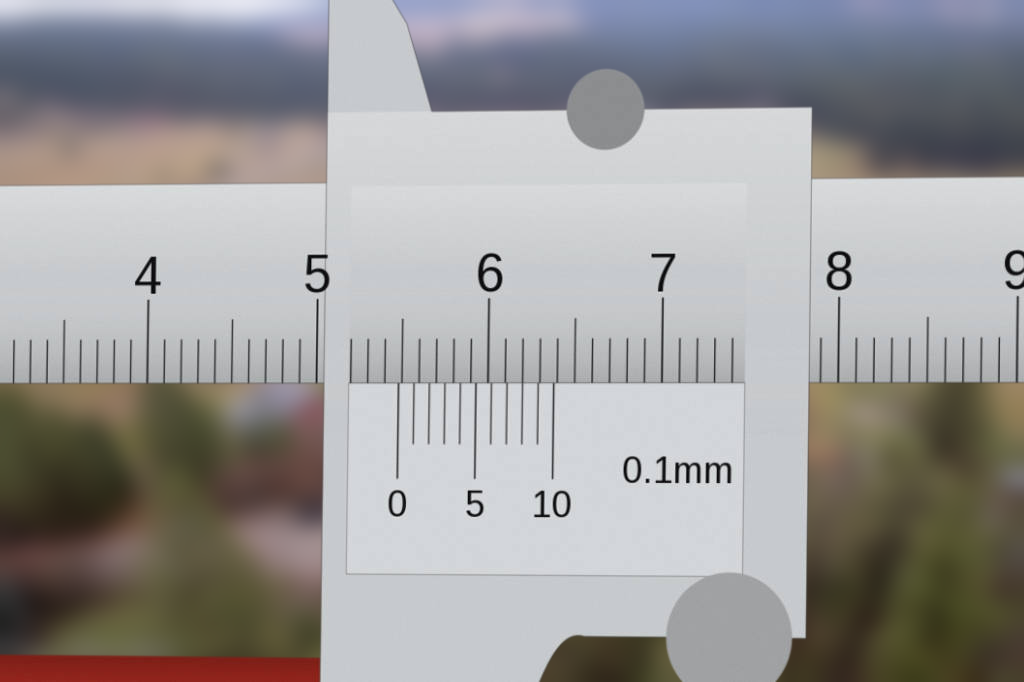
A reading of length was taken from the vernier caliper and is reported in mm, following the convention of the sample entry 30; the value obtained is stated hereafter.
54.8
